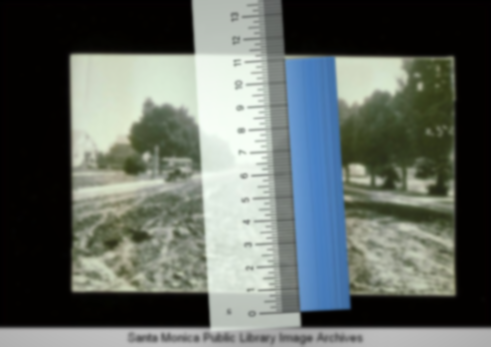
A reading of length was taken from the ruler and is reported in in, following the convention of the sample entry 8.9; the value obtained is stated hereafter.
11
